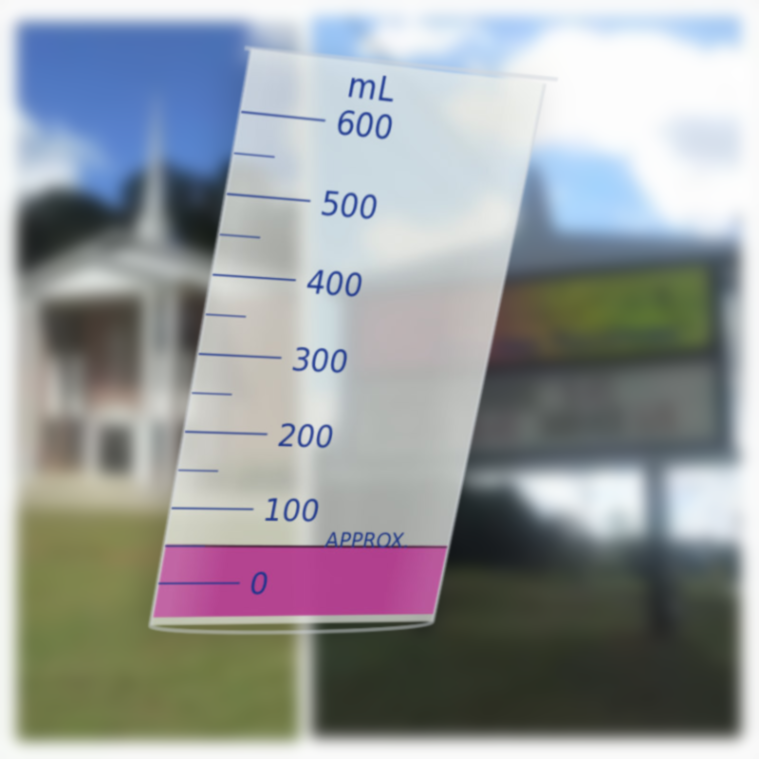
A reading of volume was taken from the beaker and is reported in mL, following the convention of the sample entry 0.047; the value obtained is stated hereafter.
50
